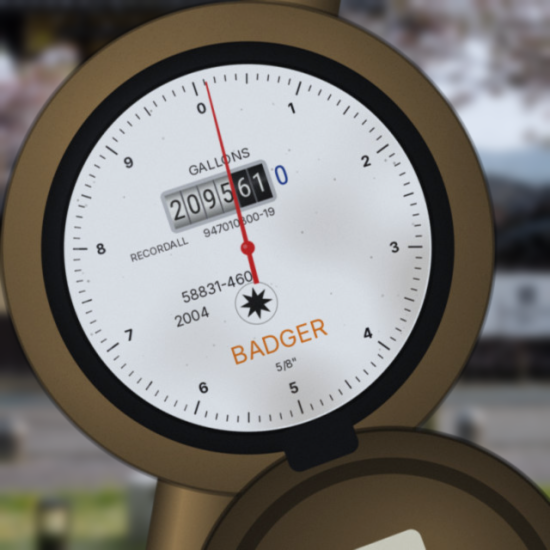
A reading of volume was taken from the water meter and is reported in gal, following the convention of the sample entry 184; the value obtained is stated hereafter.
2095610.1
